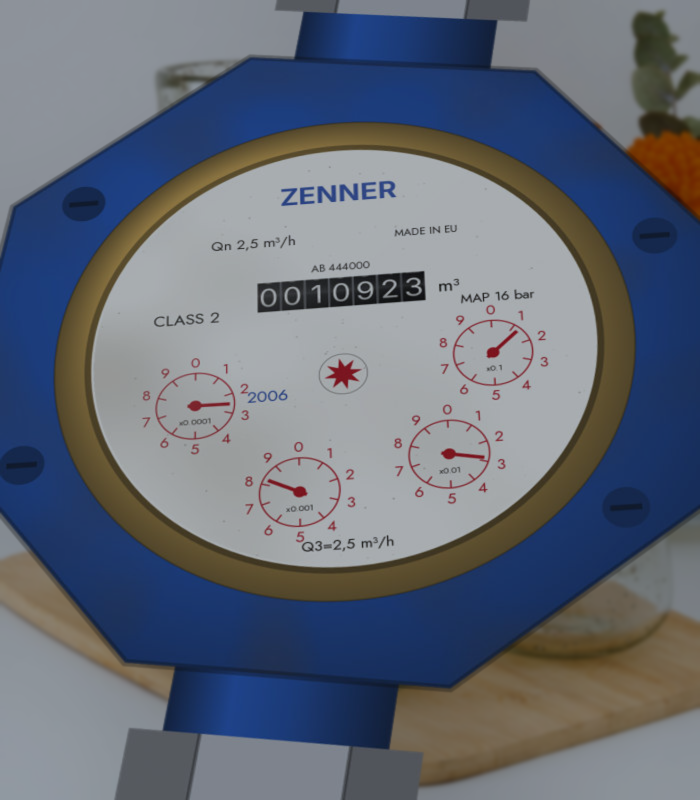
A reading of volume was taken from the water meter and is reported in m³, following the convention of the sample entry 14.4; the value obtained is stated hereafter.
10923.1282
